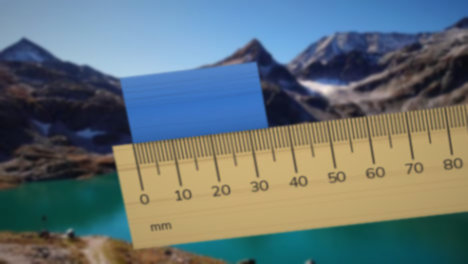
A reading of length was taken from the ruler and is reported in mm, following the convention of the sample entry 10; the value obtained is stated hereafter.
35
